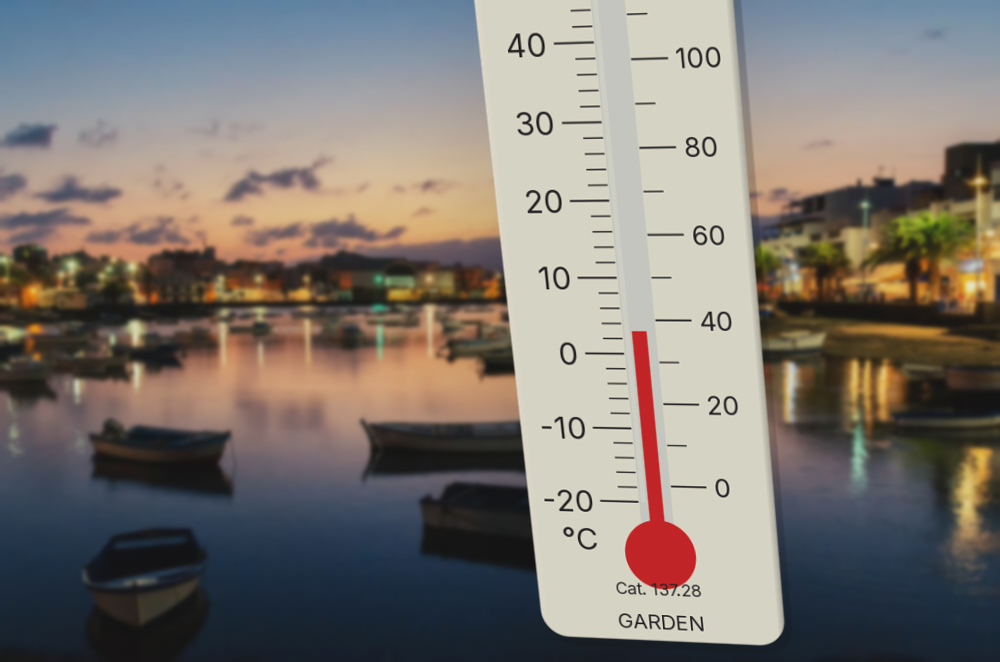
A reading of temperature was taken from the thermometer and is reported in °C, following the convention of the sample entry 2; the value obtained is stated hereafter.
3
